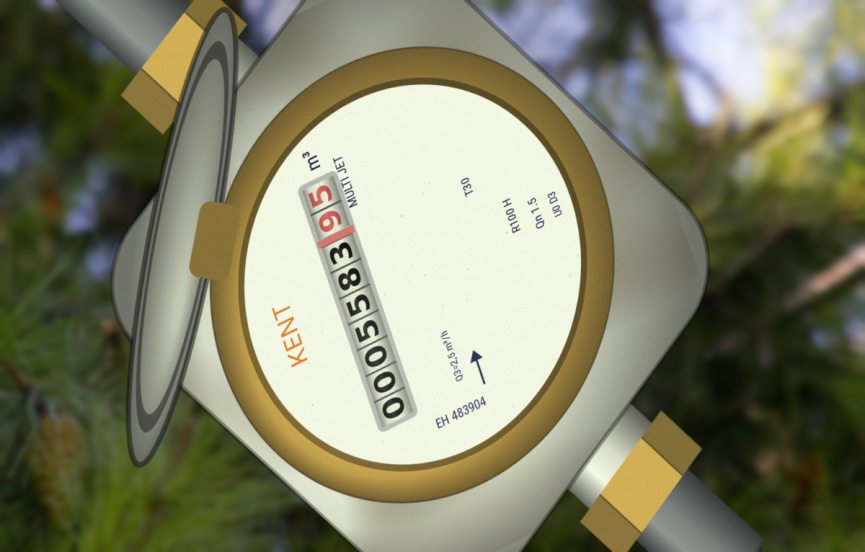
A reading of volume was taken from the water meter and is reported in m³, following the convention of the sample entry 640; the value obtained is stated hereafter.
5583.95
